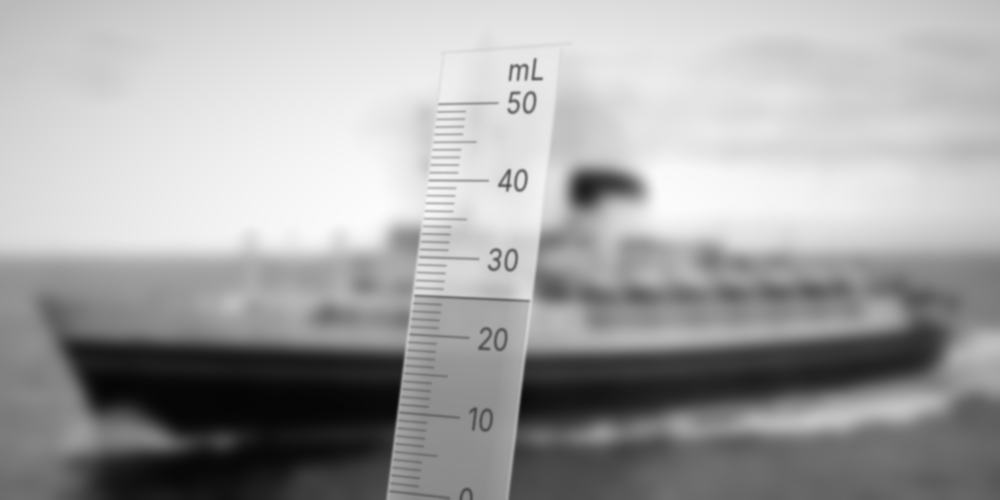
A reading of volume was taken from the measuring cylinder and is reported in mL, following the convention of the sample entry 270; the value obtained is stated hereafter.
25
